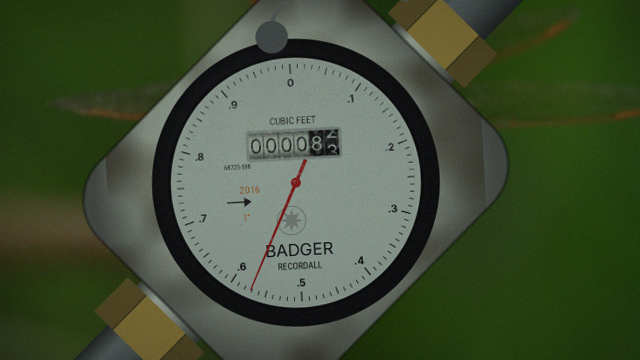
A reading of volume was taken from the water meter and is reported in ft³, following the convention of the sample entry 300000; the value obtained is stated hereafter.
82.57
